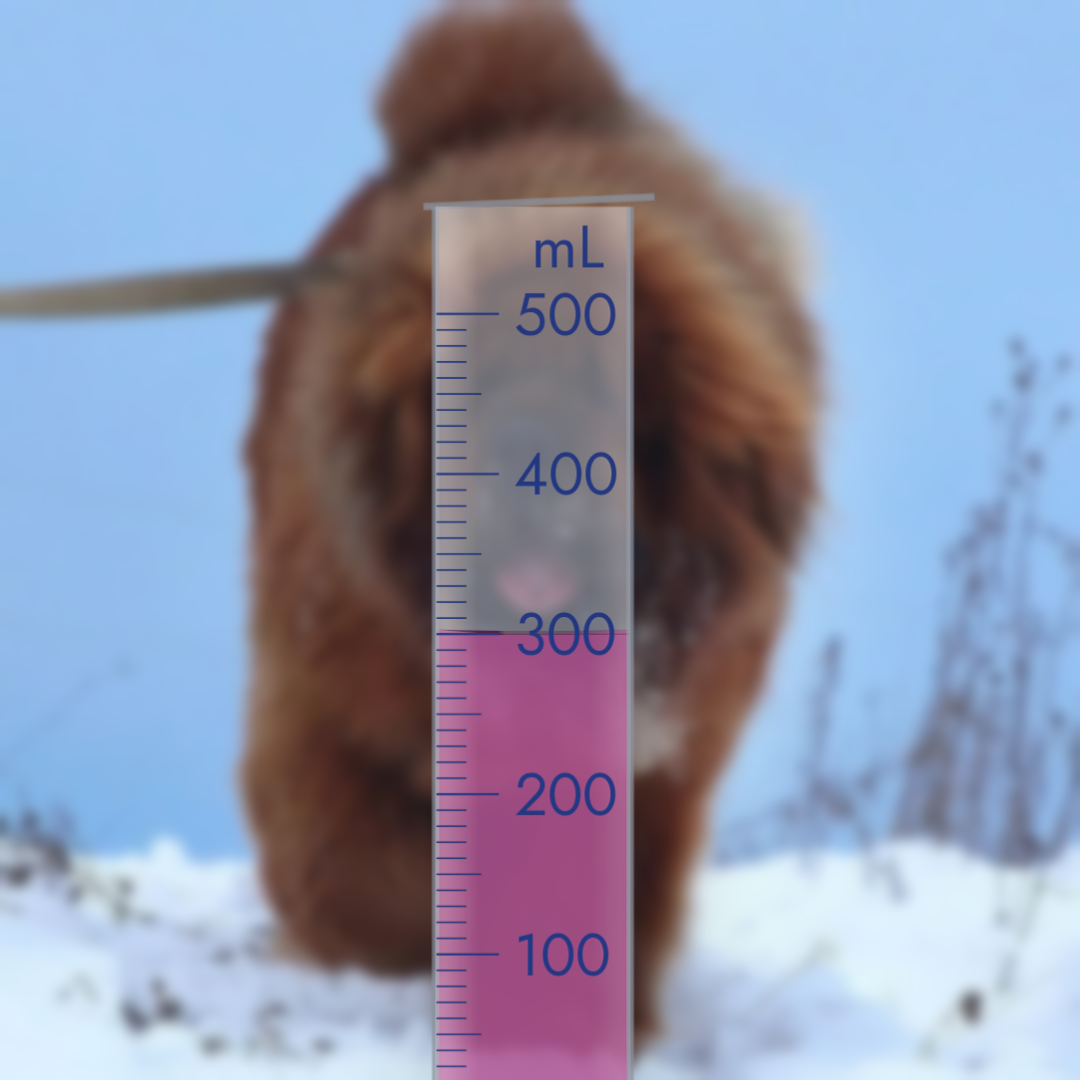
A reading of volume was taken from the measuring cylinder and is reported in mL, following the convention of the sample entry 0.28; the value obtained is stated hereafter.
300
